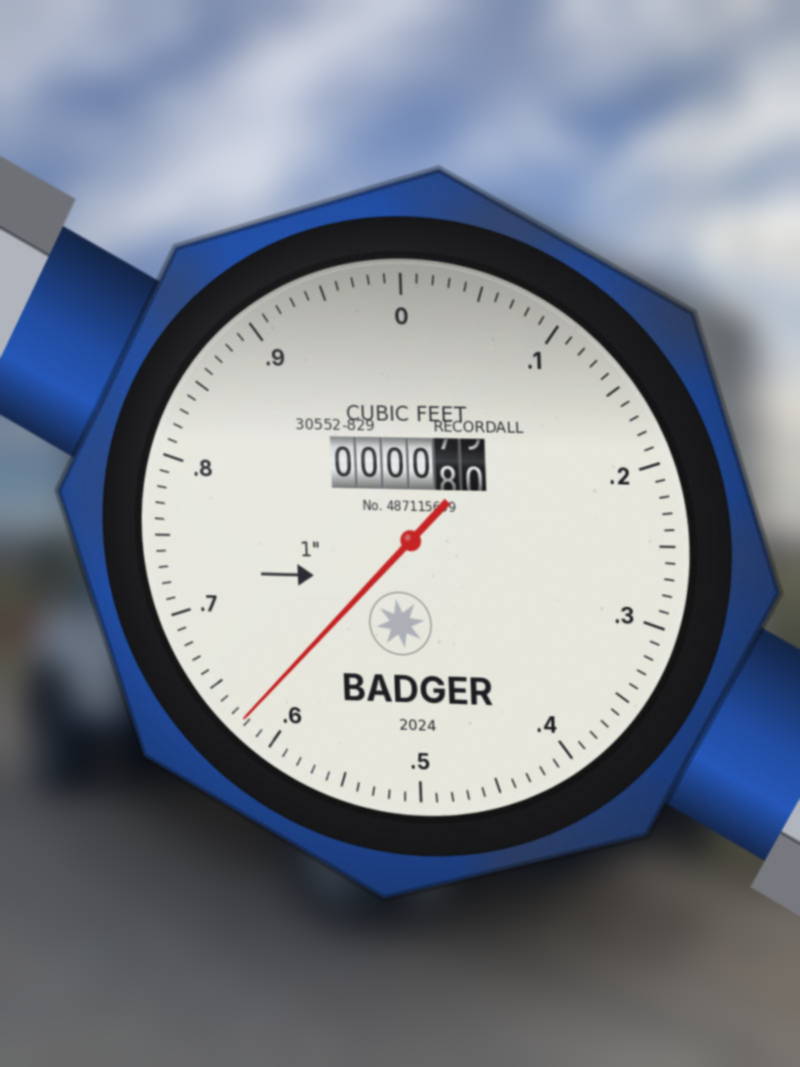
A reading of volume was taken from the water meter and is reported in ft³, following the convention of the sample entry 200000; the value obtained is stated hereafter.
79.62
